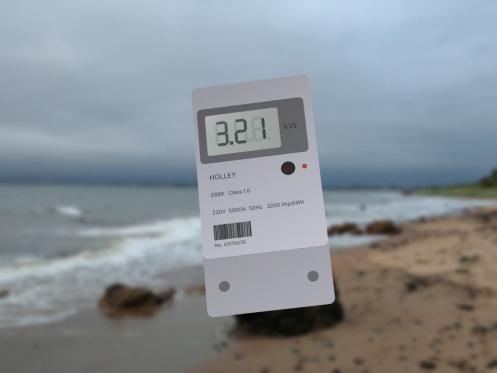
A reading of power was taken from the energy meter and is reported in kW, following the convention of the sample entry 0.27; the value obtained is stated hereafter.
3.21
